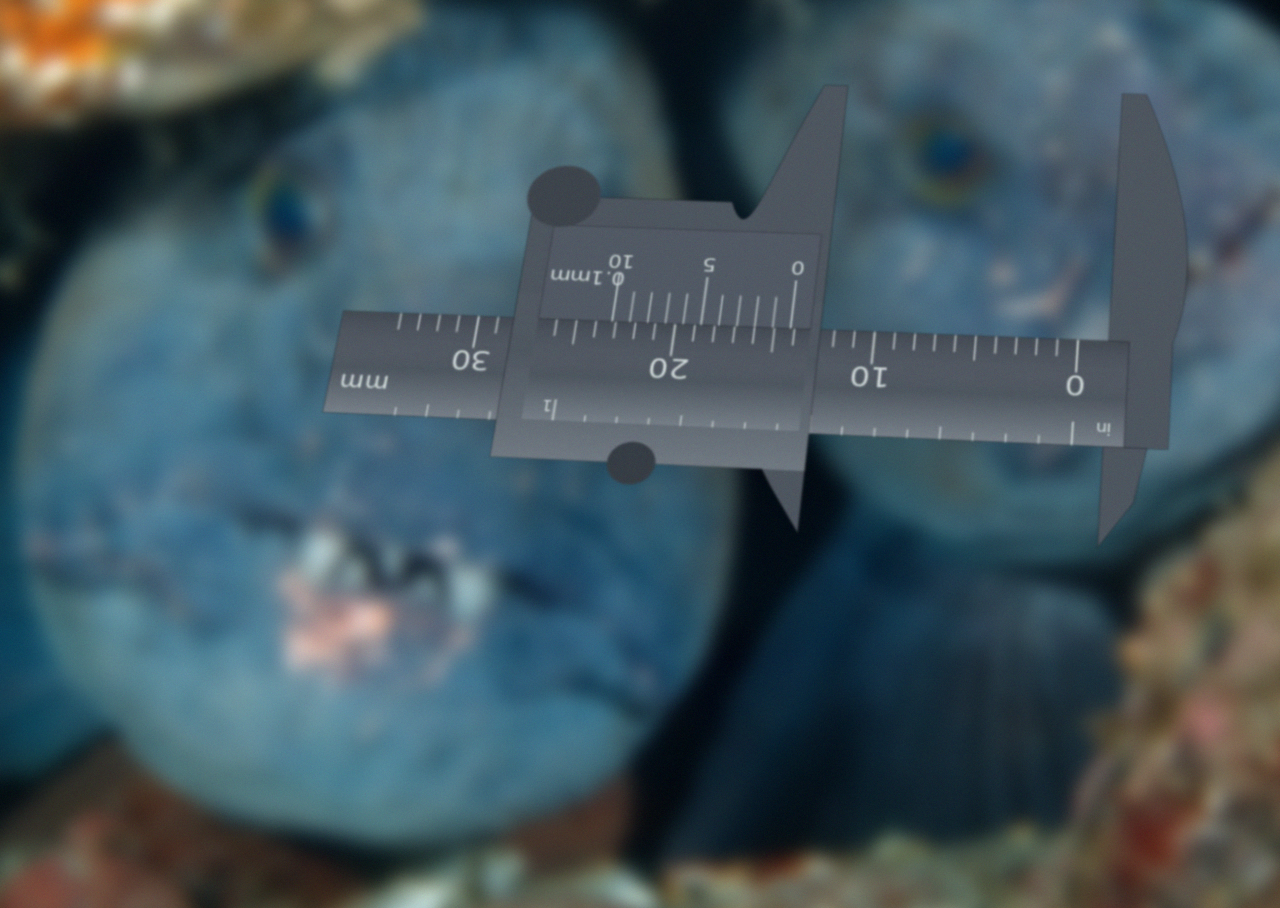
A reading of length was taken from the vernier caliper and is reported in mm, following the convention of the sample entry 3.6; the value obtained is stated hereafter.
14.2
